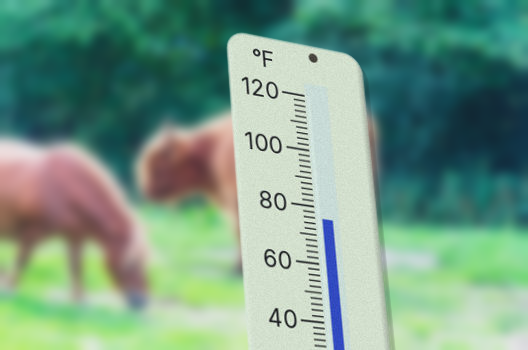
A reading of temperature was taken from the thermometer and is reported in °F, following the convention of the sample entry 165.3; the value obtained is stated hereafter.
76
